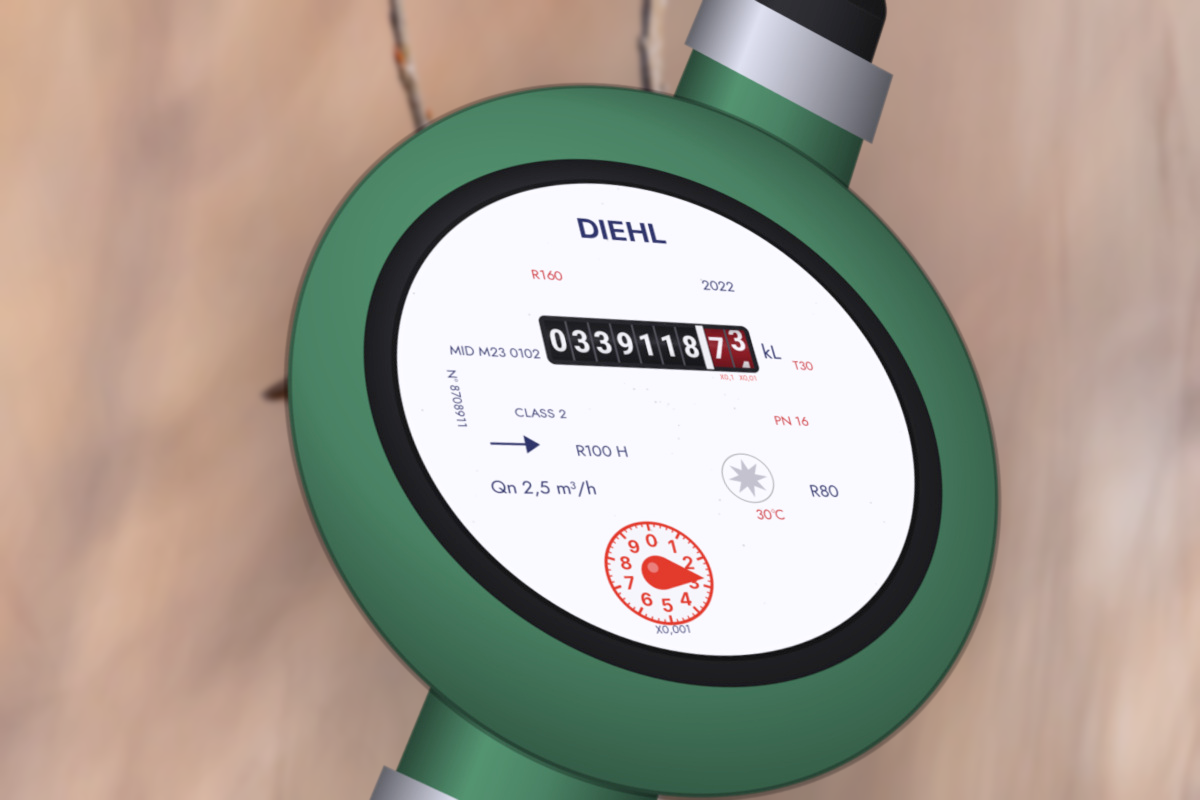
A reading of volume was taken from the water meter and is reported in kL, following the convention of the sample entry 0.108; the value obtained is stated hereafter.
339118.732
